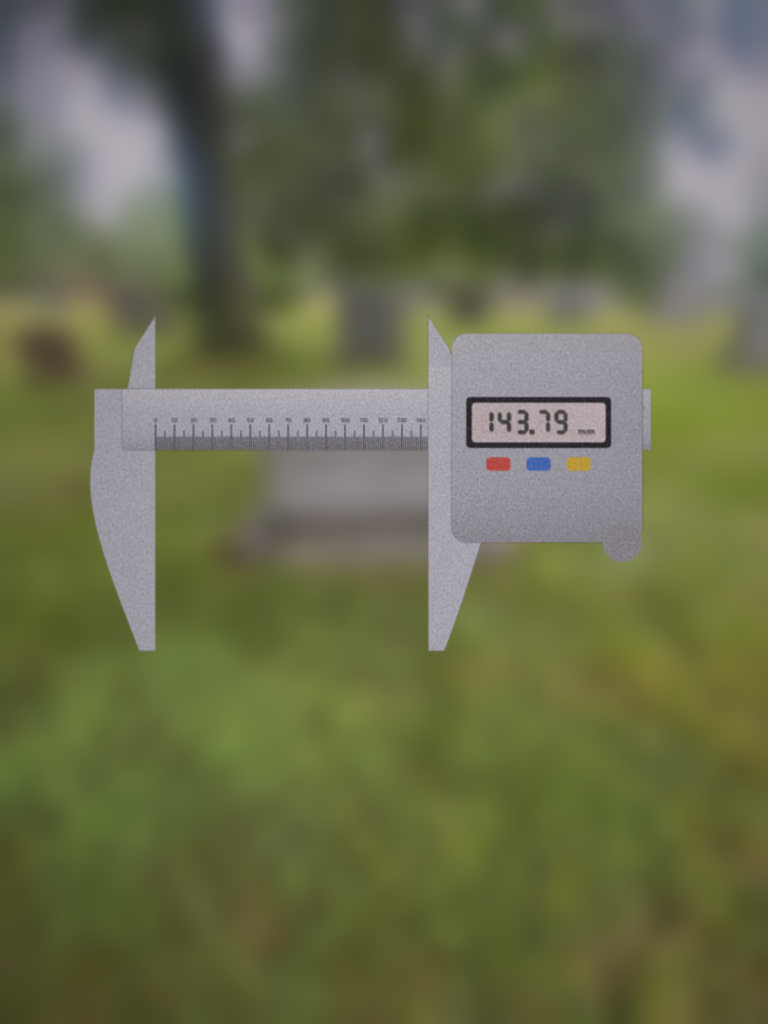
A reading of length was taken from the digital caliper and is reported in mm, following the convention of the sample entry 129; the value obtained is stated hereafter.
143.79
